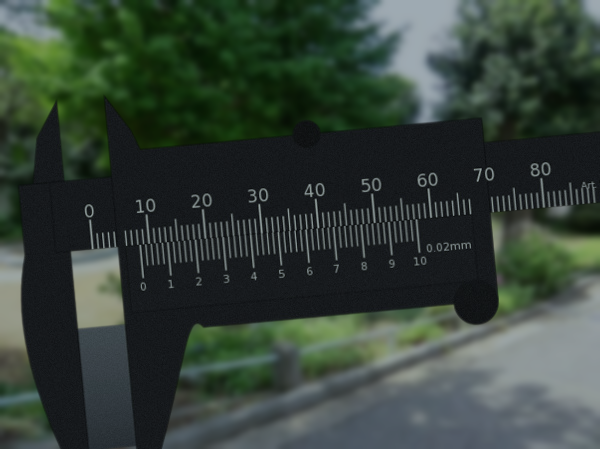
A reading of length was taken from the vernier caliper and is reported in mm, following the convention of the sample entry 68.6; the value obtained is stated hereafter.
8.4
